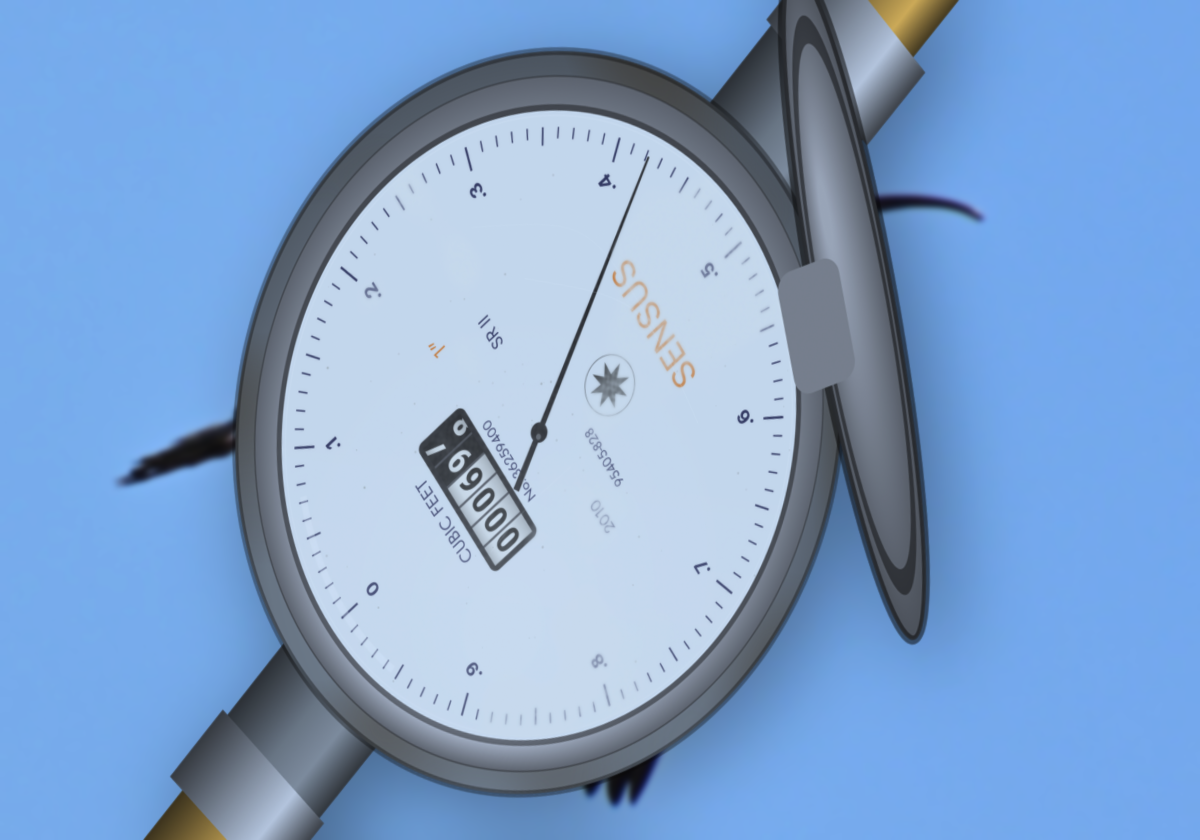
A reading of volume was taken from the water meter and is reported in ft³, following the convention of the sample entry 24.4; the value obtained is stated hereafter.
697.42
